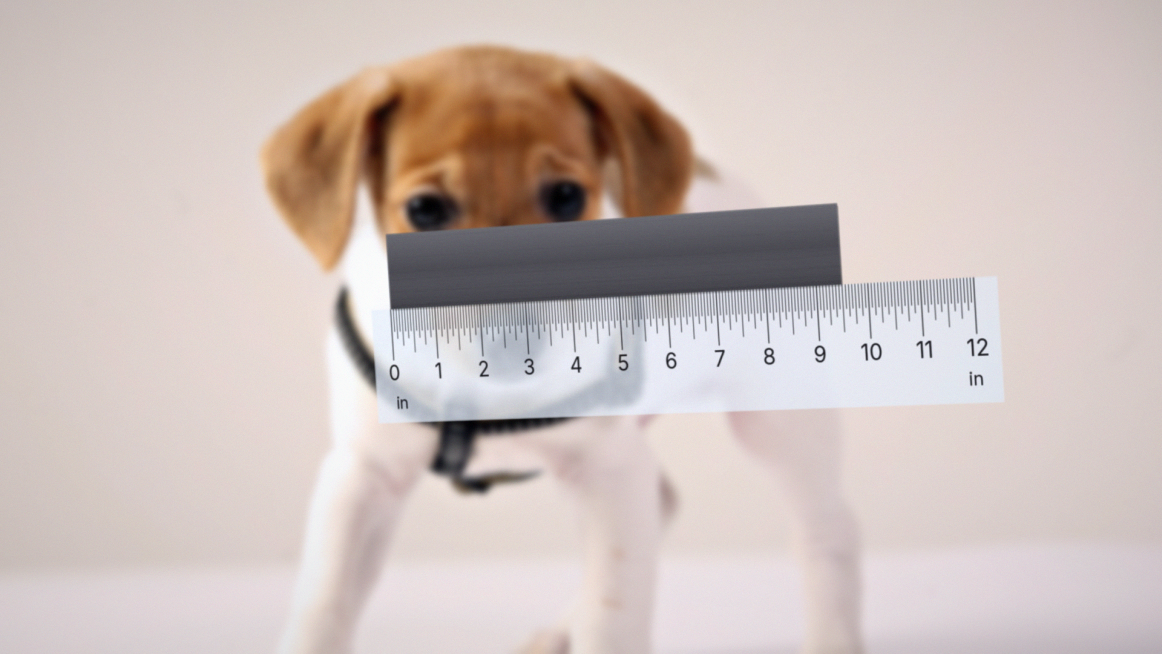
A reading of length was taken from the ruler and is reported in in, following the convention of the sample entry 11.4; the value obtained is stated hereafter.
9.5
